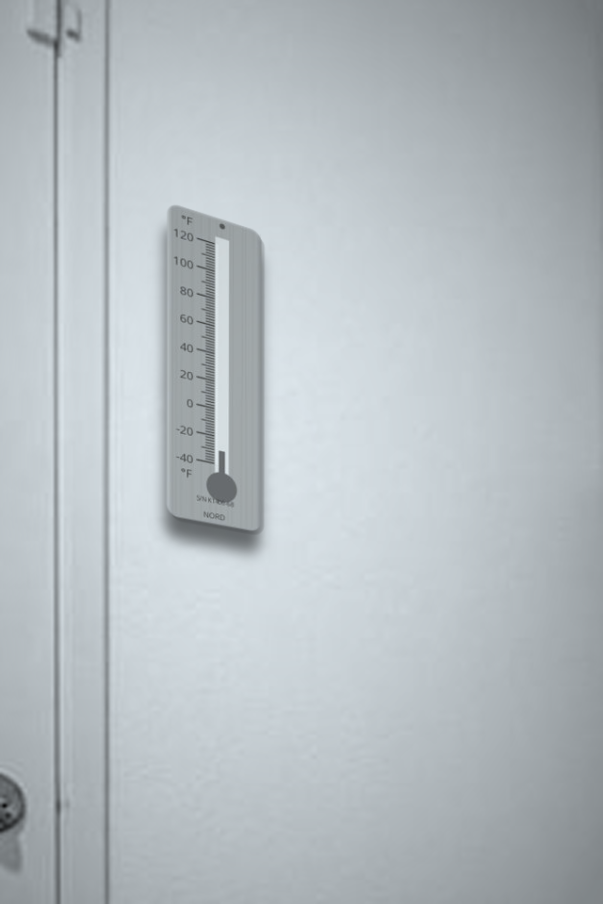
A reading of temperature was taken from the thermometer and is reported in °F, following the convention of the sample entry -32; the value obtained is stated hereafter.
-30
